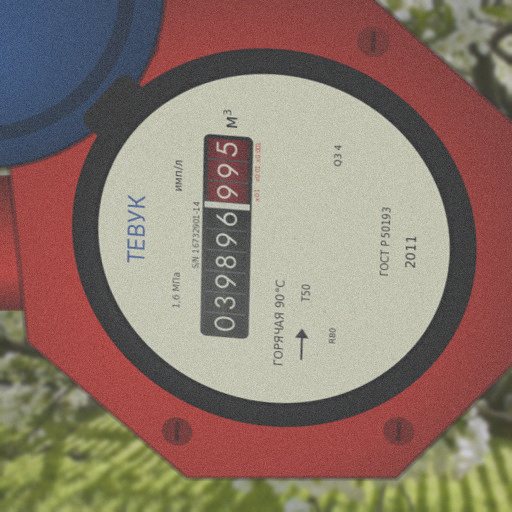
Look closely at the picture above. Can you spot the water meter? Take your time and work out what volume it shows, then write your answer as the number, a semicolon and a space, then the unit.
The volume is 39896.995; m³
